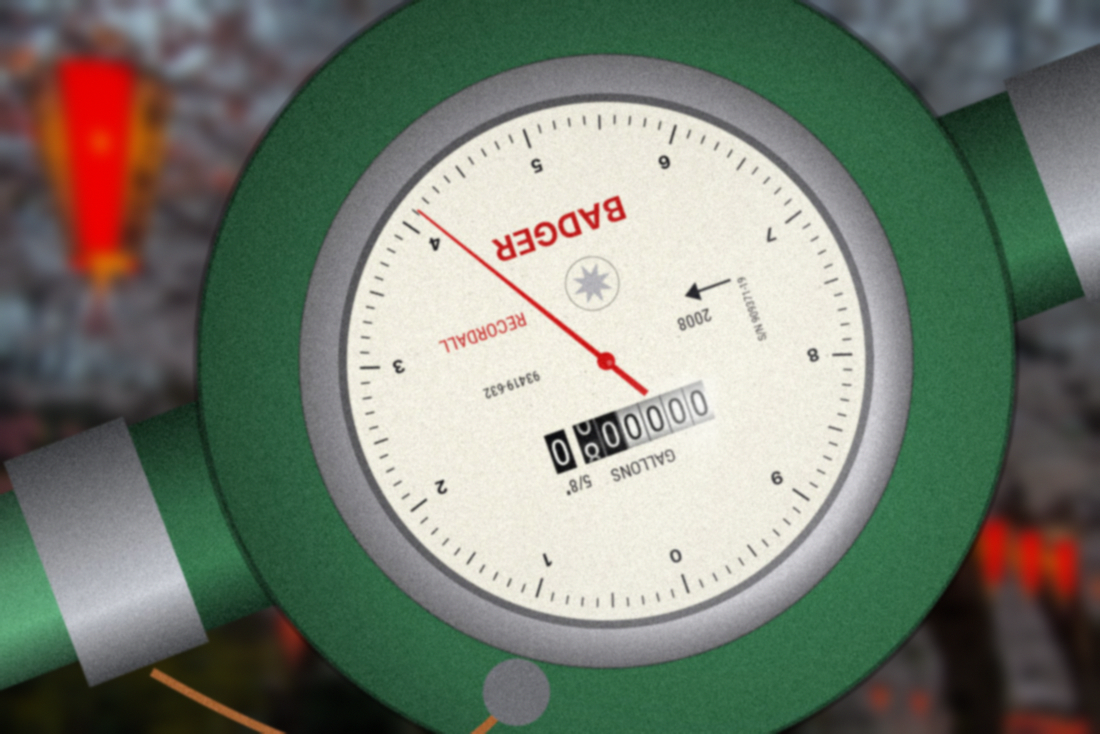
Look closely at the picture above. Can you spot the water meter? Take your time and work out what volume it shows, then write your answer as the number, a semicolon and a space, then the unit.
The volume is 84.1; gal
